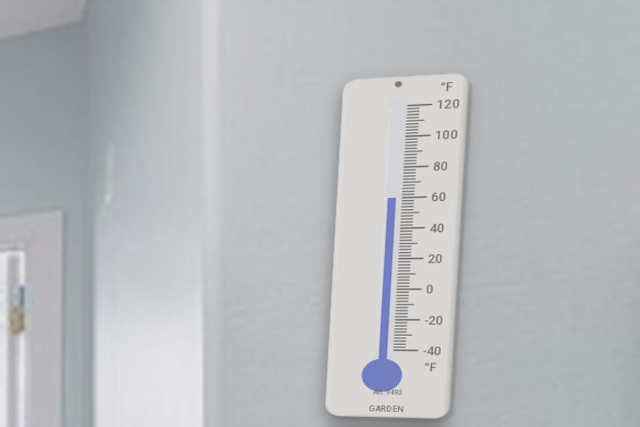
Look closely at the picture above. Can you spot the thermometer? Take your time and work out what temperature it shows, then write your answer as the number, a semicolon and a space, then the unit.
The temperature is 60; °F
